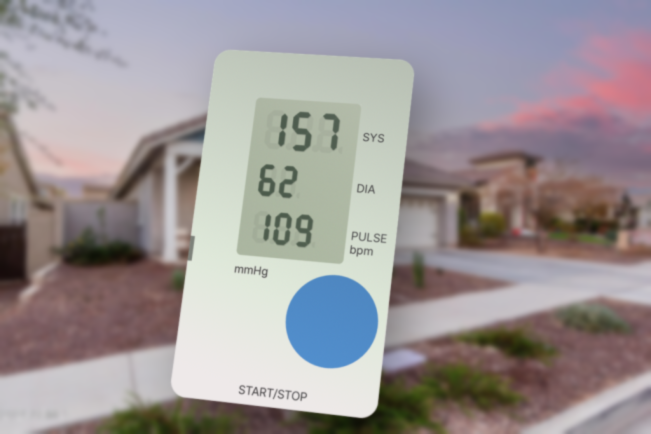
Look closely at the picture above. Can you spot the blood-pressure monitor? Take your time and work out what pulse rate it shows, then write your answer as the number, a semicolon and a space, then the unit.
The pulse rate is 109; bpm
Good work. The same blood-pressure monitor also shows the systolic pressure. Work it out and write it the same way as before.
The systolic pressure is 157; mmHg
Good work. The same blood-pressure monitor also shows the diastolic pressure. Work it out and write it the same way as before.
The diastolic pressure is 62; mmHg
